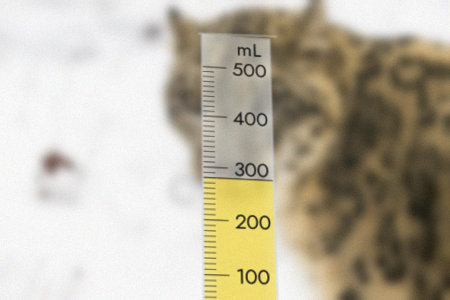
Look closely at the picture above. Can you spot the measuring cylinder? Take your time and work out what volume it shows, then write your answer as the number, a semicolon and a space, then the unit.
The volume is 280; mL
